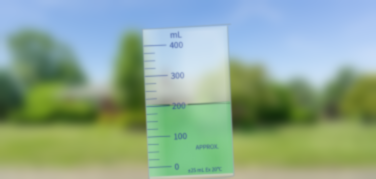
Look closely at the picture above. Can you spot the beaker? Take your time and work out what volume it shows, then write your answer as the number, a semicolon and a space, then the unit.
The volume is 200; mL
